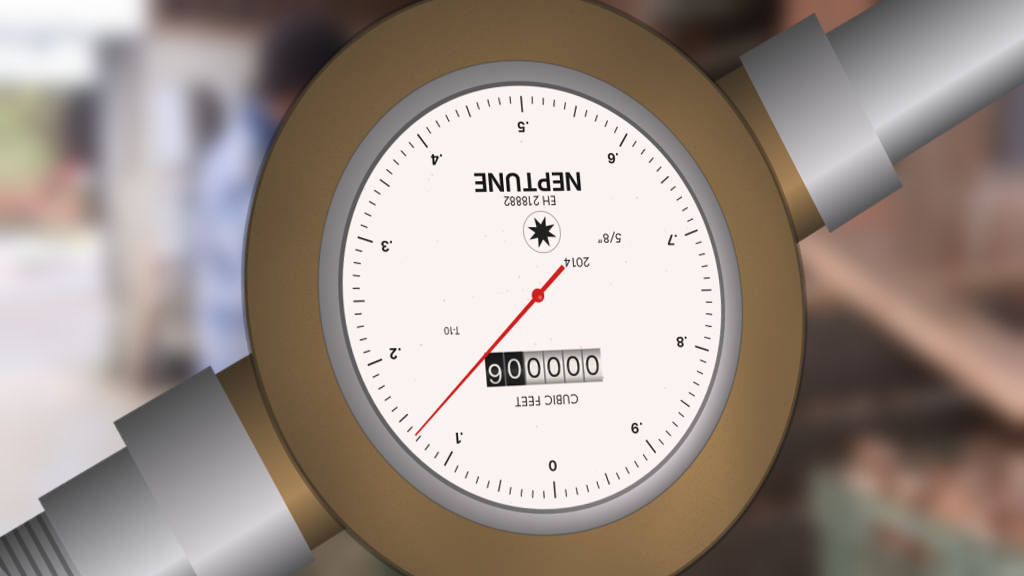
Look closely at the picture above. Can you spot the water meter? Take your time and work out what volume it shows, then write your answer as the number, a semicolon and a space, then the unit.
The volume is 6.13; ft³
